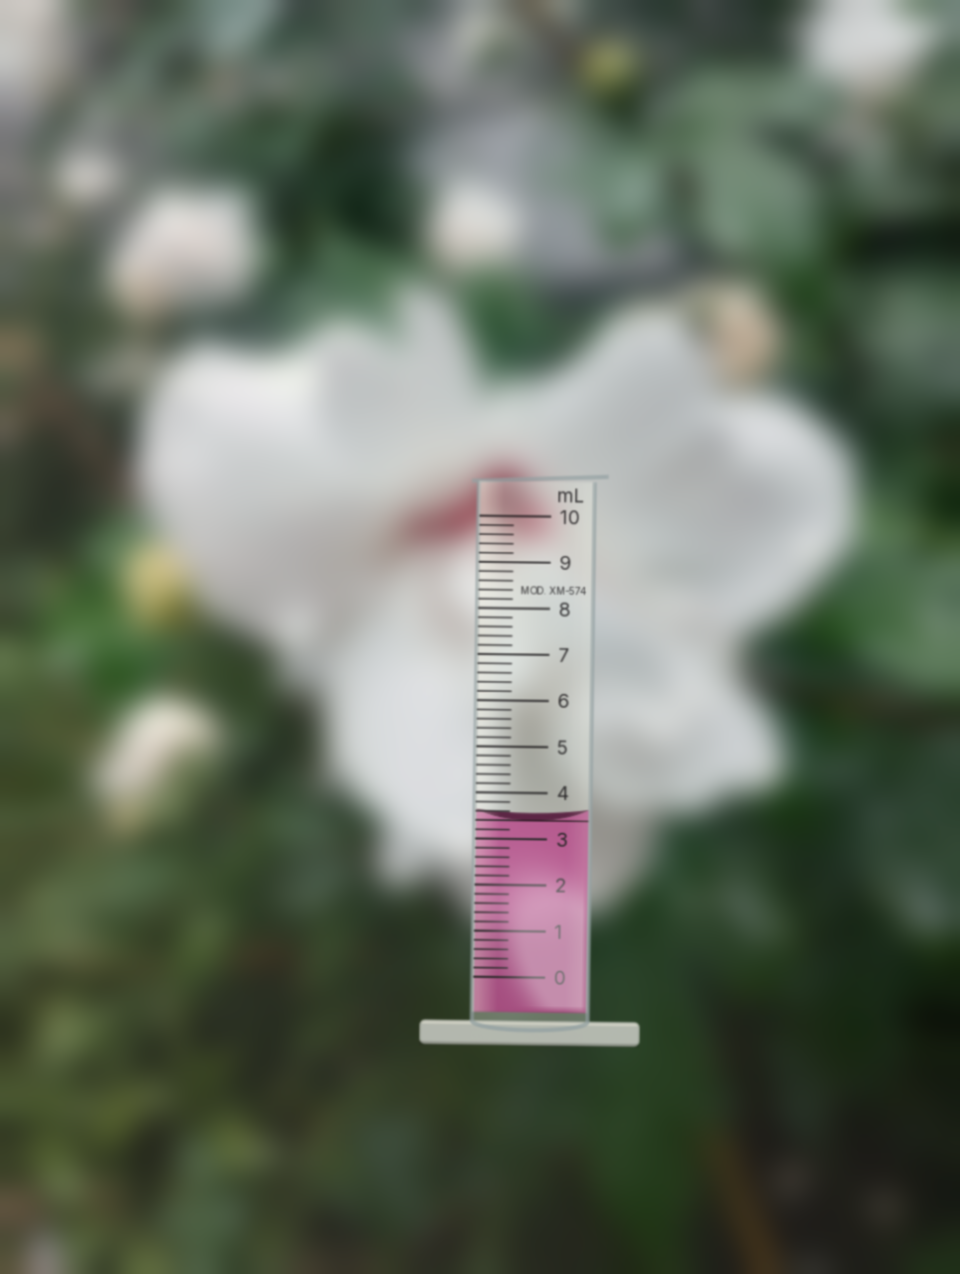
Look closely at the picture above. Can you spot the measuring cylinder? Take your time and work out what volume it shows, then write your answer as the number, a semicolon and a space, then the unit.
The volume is 3.4; mL
